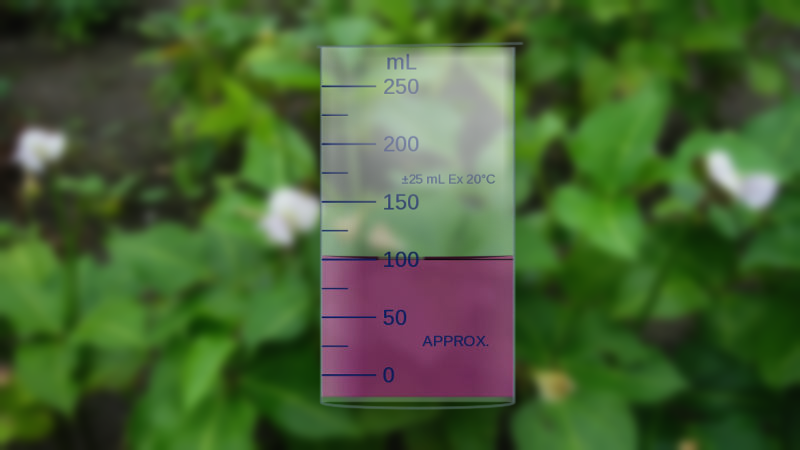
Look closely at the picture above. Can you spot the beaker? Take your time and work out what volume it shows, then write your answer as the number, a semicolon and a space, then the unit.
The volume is 100; mL
